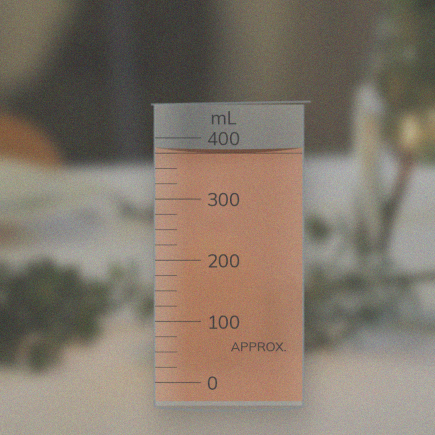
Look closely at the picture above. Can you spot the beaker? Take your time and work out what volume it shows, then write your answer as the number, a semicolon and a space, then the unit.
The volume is 375; mL
